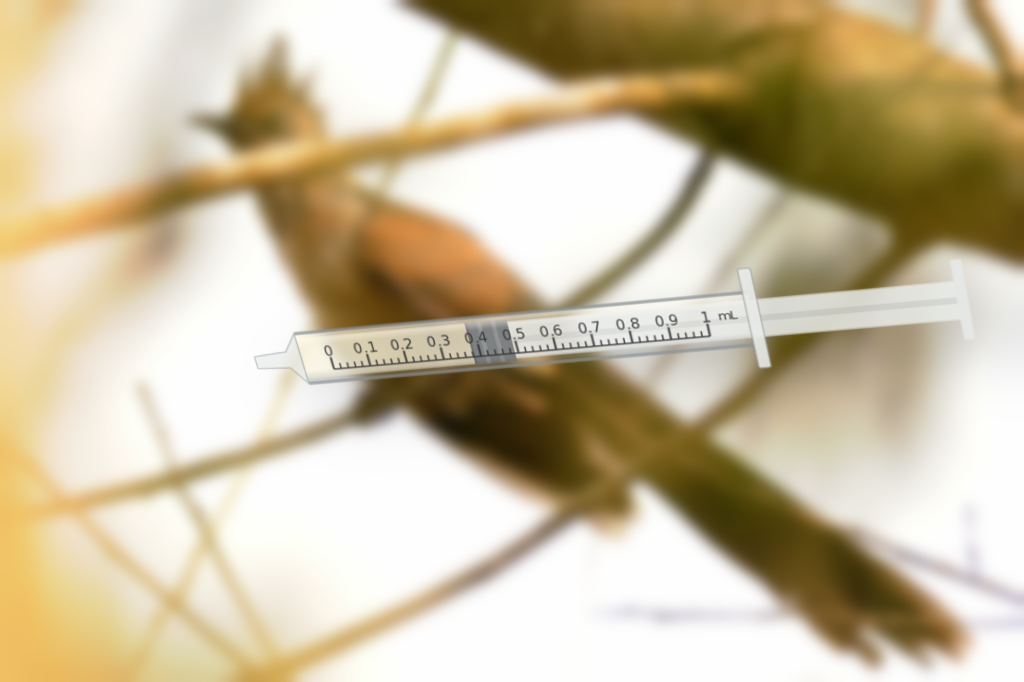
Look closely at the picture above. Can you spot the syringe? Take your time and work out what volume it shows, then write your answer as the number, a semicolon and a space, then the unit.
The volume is 0.38; mL
